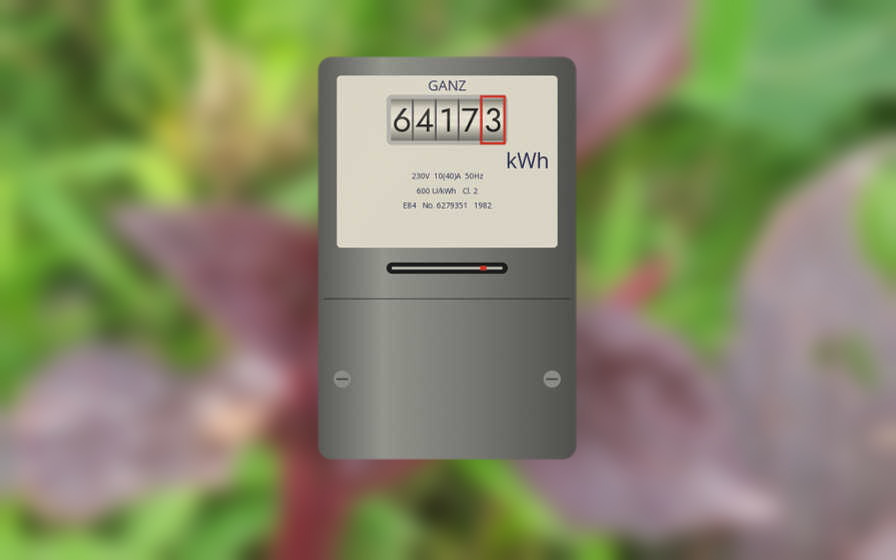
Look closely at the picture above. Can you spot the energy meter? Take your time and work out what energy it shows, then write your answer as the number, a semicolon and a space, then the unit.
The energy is 6417.3; kWh
